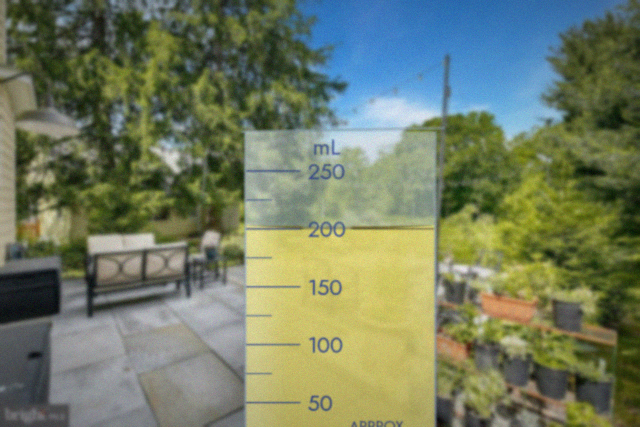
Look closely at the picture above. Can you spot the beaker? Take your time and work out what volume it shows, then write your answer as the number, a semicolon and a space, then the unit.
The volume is 200; mL
